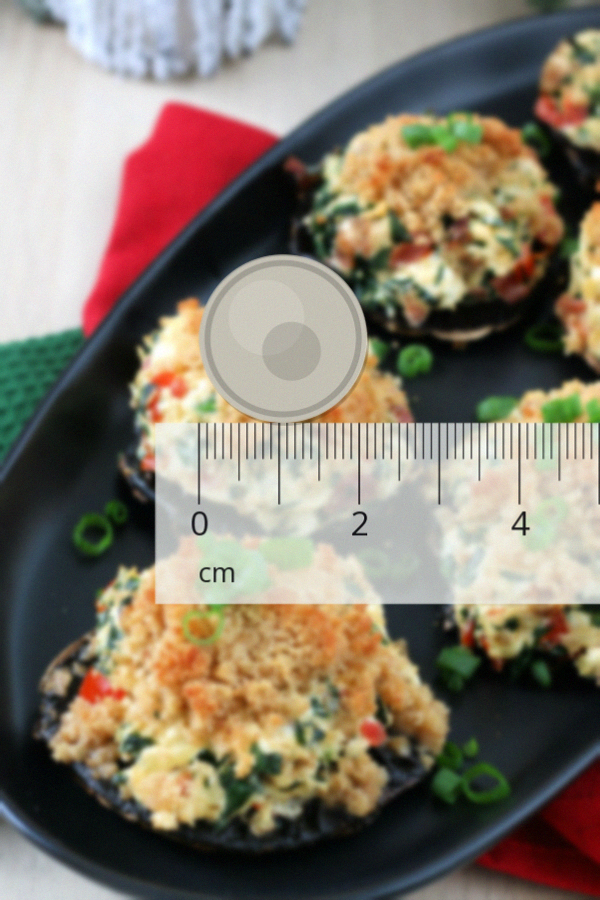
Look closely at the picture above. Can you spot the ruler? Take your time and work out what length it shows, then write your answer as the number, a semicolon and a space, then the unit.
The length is 2.1; cm
